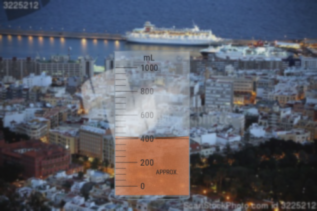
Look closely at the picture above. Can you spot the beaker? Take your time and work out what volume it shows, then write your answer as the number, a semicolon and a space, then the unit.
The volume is 400; mL
